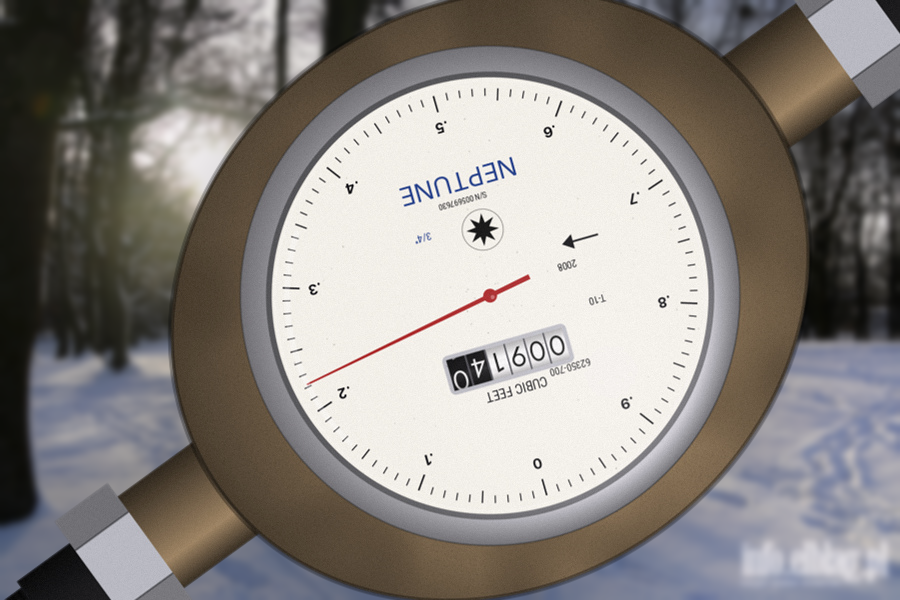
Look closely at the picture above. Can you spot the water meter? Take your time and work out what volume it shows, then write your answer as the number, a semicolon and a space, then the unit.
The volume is 9140.22; ft³
